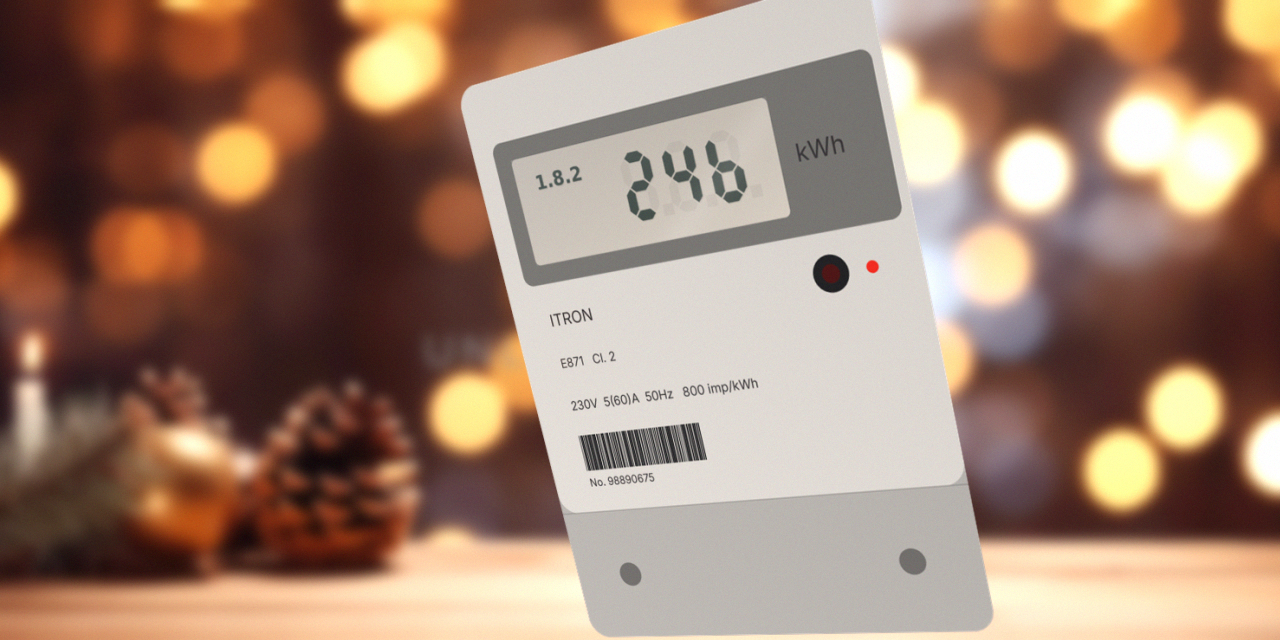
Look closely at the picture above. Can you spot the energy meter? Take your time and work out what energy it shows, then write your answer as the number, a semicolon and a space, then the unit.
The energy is 246; kWh
